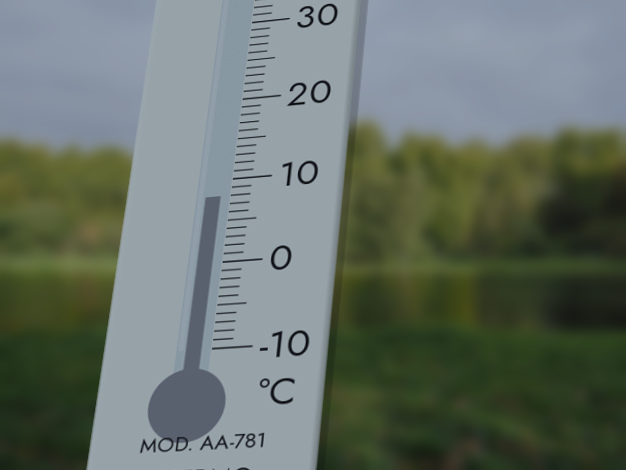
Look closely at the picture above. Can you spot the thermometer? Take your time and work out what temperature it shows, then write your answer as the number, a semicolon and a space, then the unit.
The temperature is 8; °C
